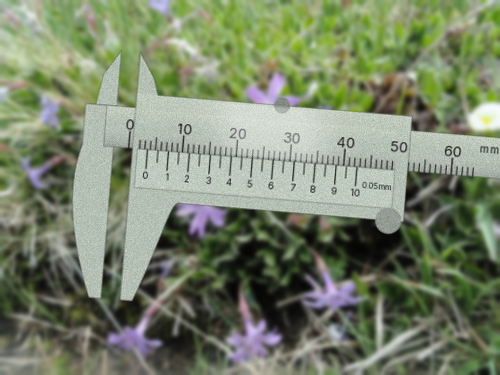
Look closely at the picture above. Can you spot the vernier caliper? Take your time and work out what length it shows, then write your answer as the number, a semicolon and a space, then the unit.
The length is 3.5; mm
